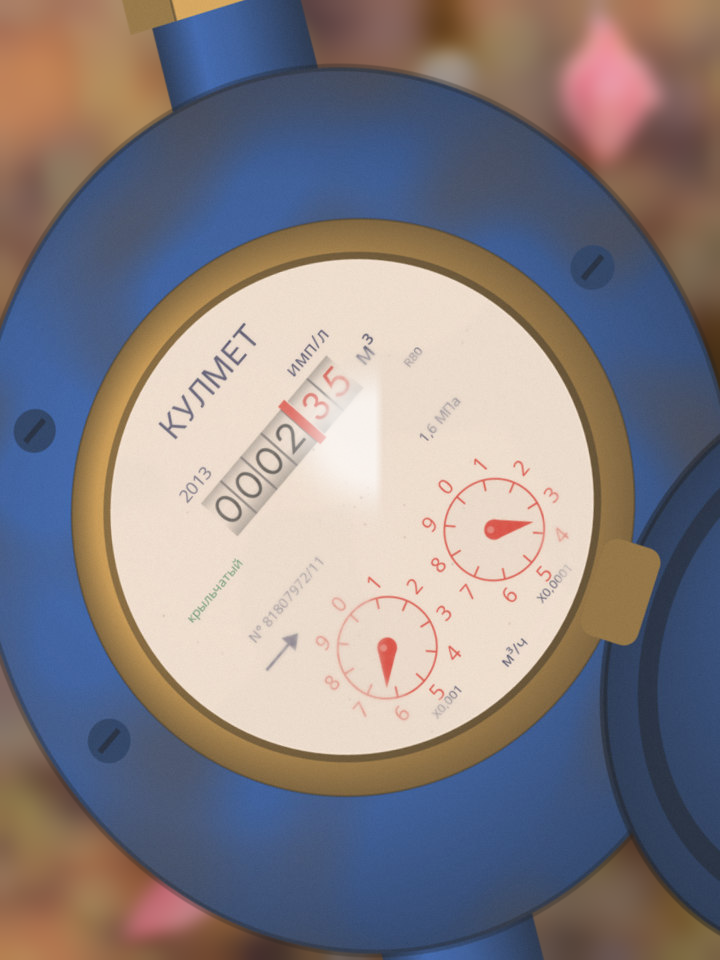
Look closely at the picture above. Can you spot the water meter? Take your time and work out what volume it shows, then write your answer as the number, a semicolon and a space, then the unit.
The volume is 2.3563; m³
